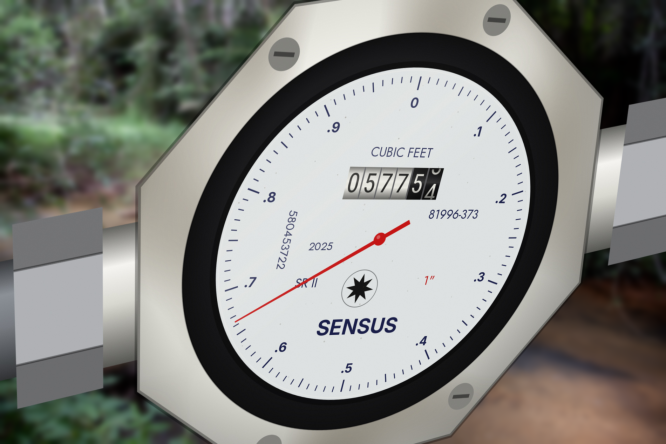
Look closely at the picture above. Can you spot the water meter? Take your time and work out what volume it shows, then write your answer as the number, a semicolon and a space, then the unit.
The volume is 57753.66; ft³
